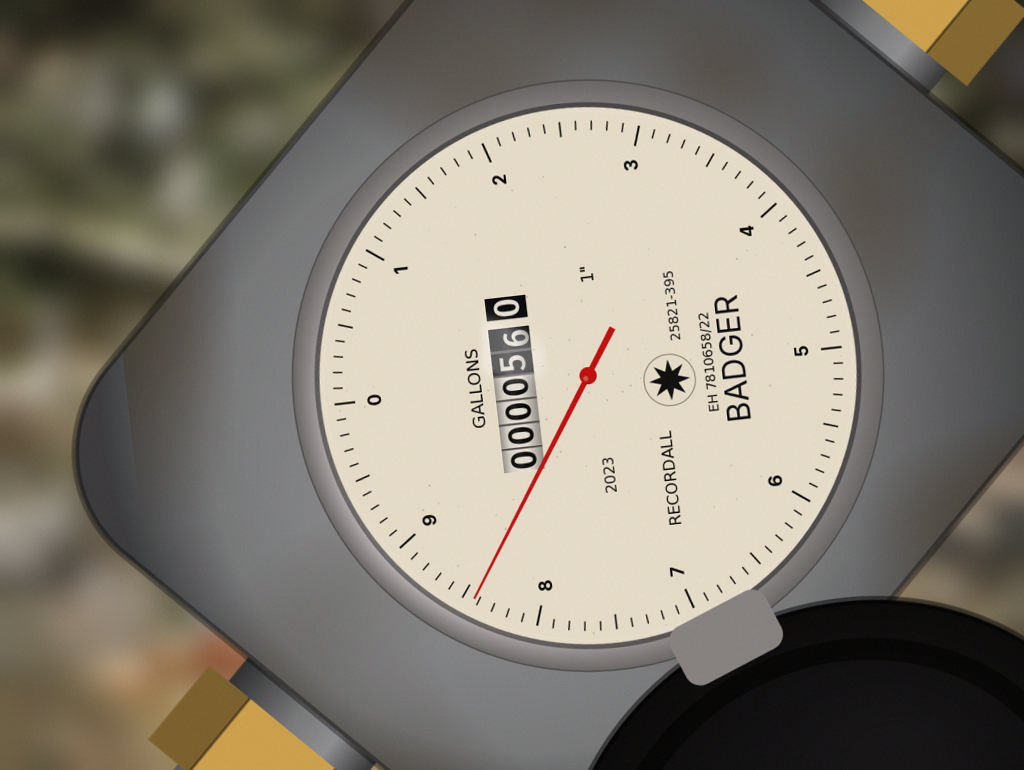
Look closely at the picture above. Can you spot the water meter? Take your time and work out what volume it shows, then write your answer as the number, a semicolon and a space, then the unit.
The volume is 558.4; gal
